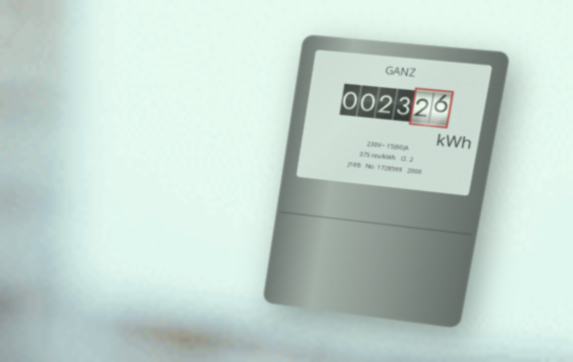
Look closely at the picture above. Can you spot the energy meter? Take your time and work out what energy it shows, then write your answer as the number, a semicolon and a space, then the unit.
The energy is 23.26; kWh
